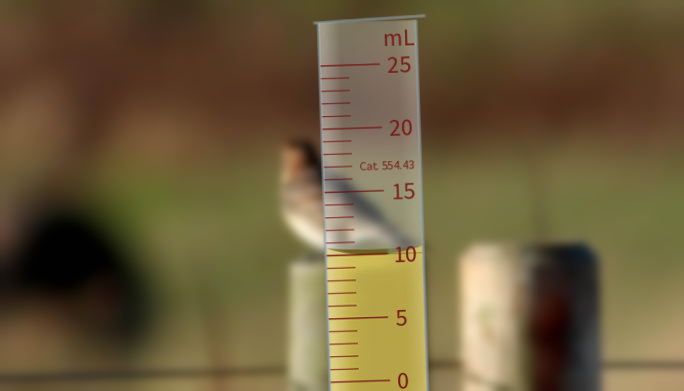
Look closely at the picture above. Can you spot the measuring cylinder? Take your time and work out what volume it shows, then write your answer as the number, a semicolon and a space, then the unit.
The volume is 10; mL
